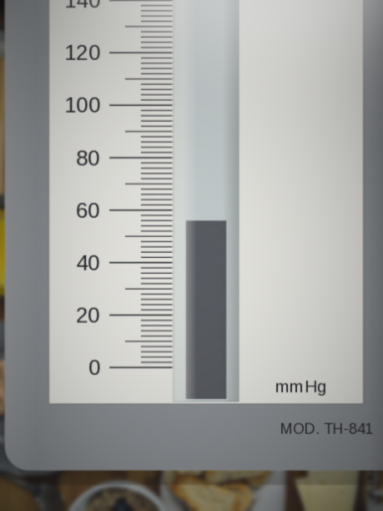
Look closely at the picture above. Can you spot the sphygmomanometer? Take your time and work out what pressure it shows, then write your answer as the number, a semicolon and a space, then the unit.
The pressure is 56; mmHg
